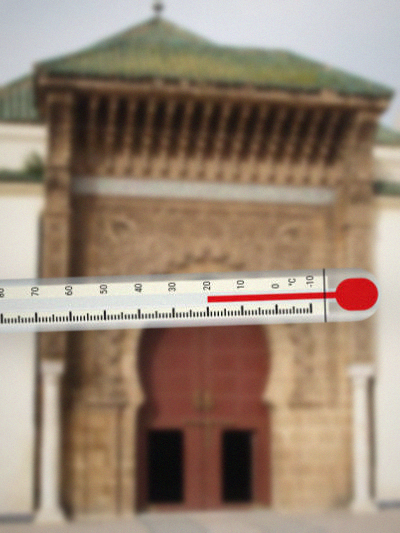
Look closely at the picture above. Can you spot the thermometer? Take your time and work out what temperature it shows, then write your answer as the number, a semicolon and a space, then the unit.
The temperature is 20; °C
